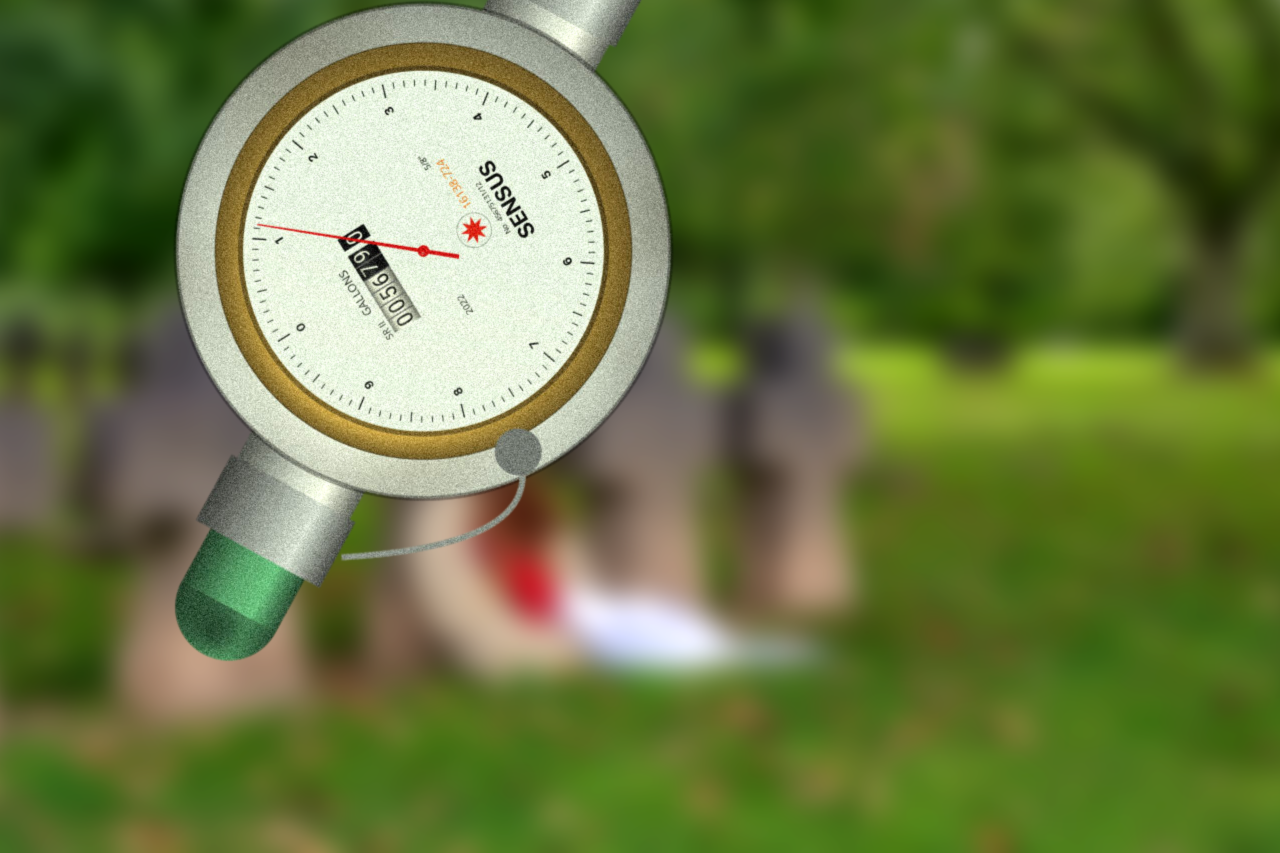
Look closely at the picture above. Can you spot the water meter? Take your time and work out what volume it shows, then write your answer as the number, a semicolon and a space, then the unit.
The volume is 56791.1; gal
